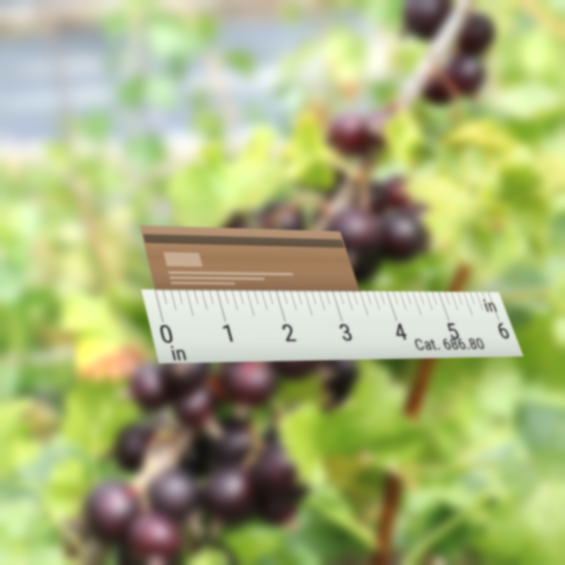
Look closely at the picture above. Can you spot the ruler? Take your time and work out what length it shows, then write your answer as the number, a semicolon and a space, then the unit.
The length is 3.5; in
